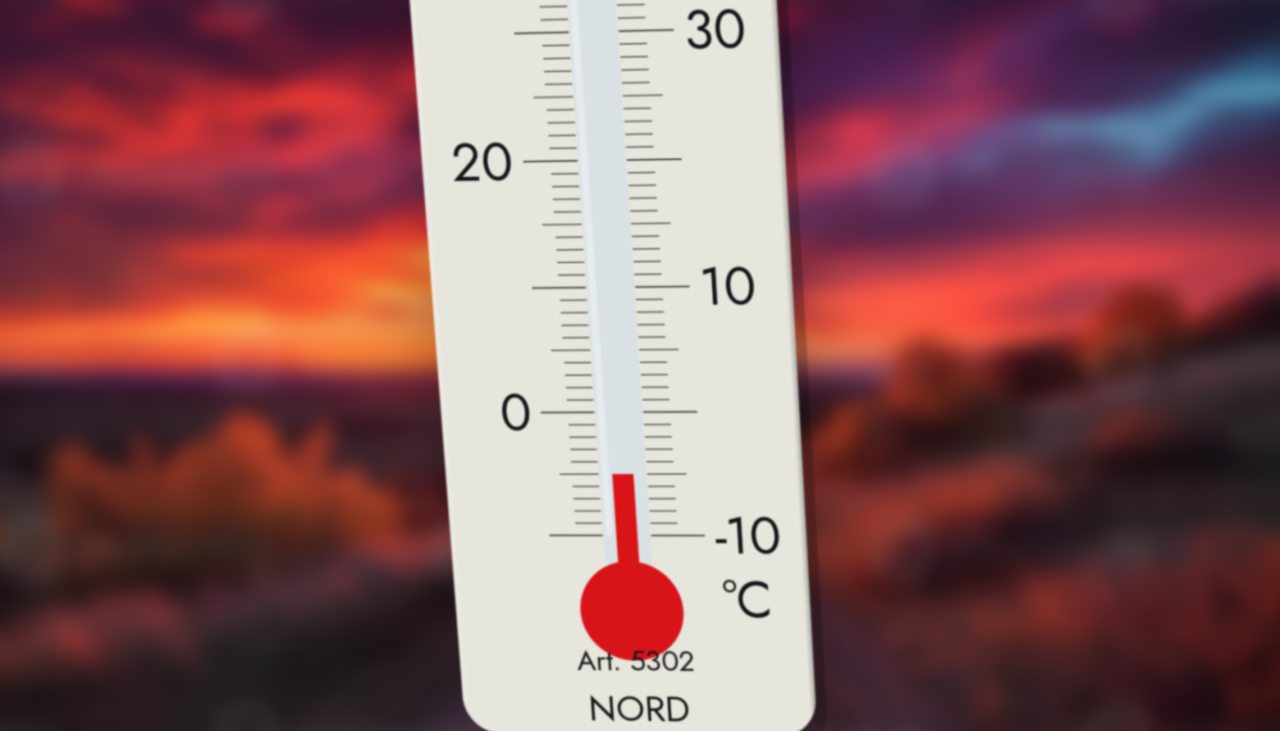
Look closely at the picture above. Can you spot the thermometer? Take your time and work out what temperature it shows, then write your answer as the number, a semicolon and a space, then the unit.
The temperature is -5; °C
